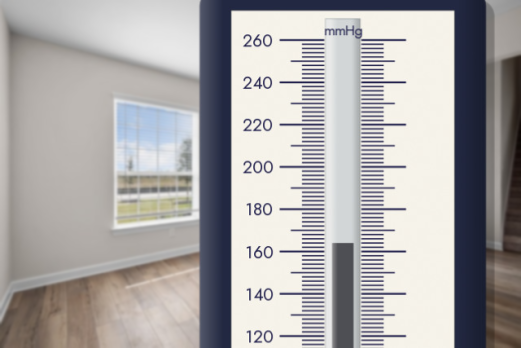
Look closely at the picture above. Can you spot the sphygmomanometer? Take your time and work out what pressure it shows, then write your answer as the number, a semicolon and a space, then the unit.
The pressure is 164; mmHg
